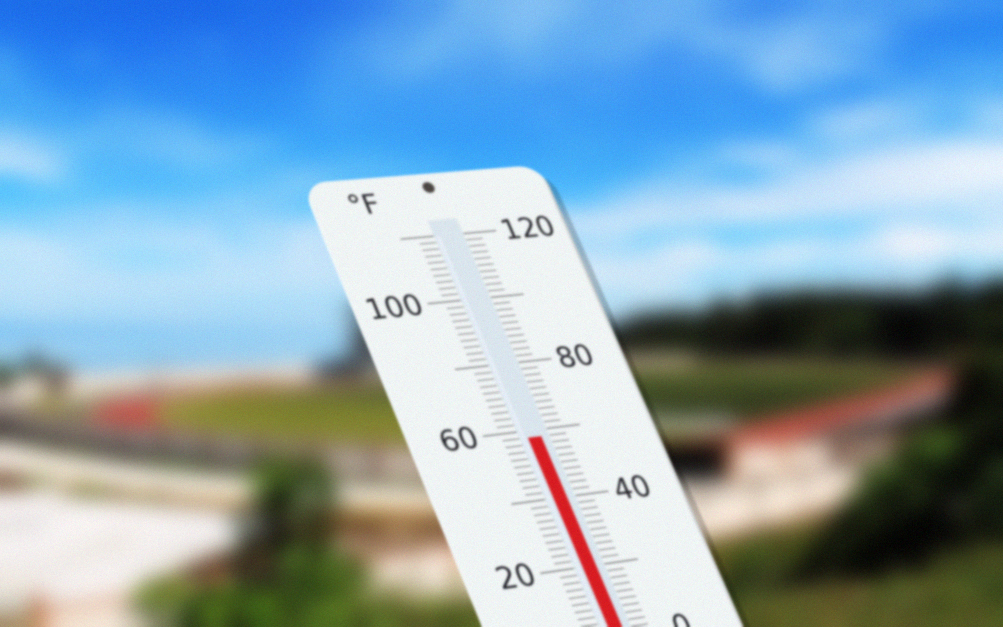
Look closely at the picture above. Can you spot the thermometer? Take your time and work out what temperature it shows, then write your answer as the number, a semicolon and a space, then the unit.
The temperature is 58; °F
